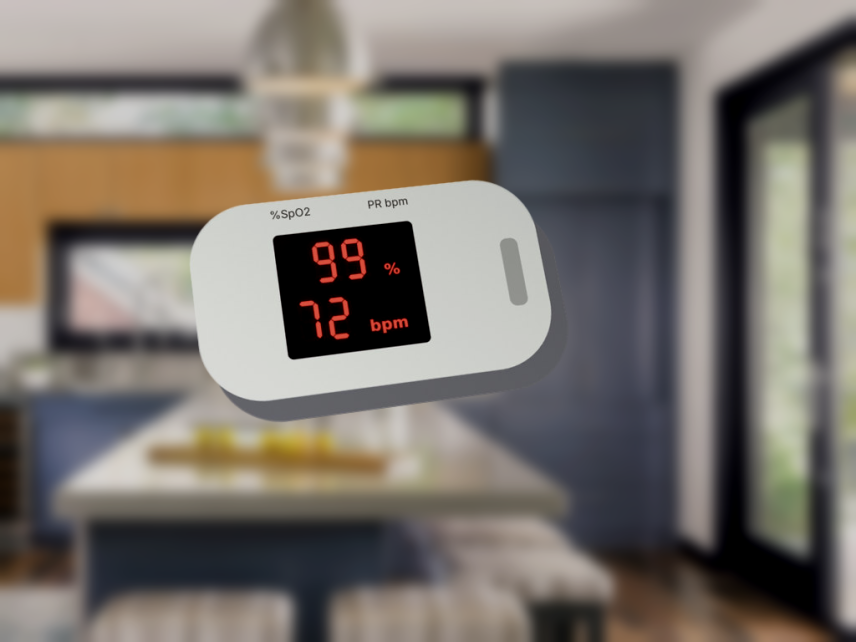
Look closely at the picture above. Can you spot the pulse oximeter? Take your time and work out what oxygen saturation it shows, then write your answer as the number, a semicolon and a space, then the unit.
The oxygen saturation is 99; %
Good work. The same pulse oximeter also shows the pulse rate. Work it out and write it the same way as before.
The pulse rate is 72; bpm
